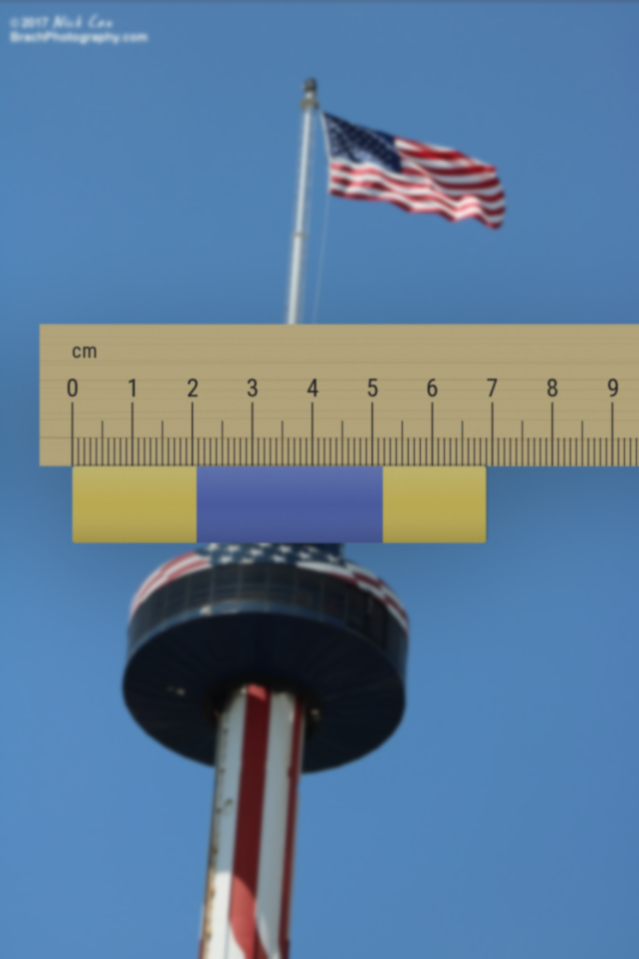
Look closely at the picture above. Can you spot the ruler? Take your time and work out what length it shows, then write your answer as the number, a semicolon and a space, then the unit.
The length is 6.9; cm
